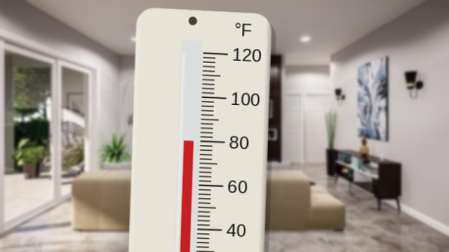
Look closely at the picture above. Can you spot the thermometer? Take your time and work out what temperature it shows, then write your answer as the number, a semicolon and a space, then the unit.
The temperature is 80; °F
